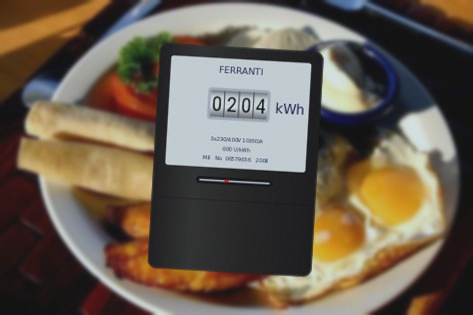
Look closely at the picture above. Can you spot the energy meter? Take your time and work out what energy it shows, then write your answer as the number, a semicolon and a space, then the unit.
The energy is 204; kWh
